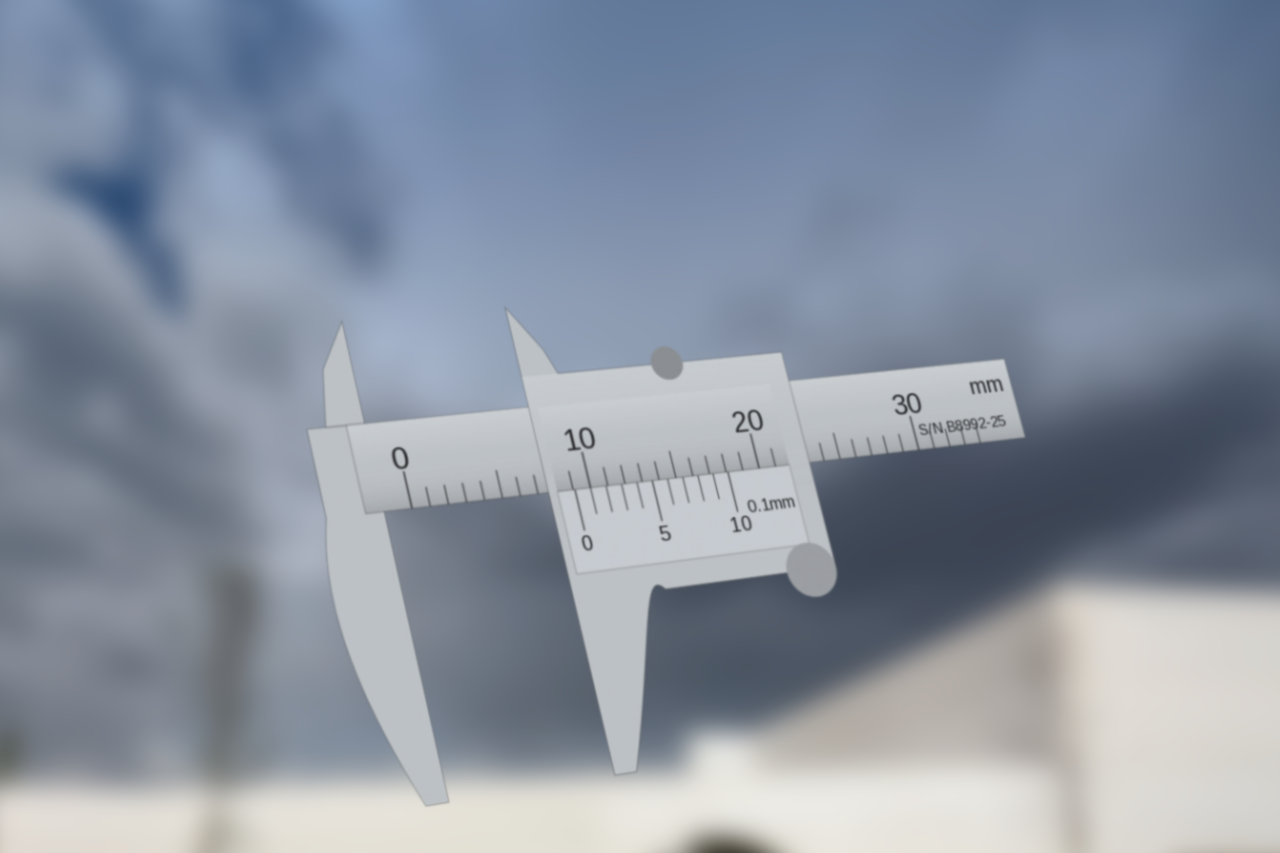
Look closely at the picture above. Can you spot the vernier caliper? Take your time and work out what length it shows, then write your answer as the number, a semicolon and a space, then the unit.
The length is 9.1; mm
